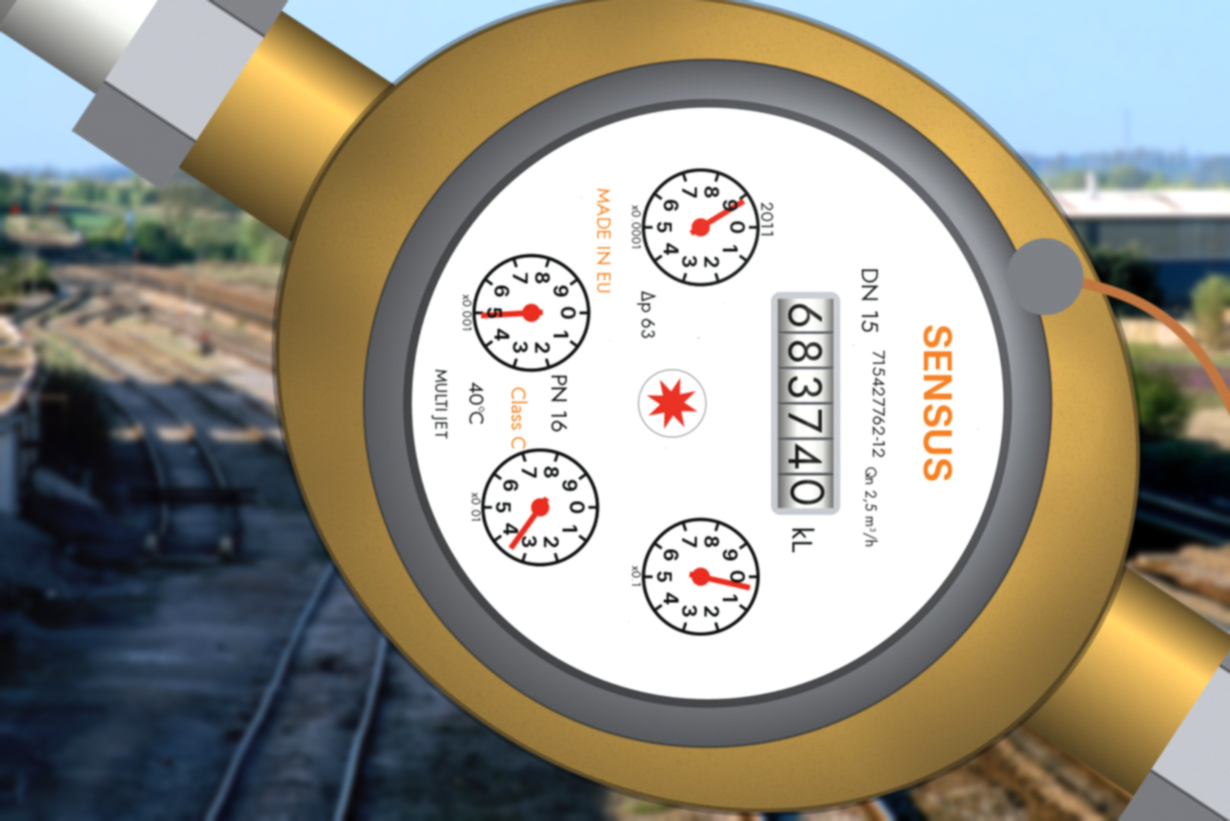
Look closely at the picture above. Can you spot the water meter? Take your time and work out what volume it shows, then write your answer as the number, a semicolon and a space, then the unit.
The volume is 683740.0349; kL
